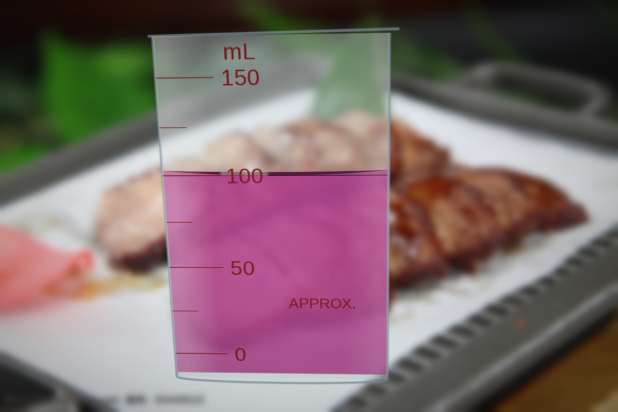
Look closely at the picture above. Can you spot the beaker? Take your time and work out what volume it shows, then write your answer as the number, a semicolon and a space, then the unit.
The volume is 100; mL
